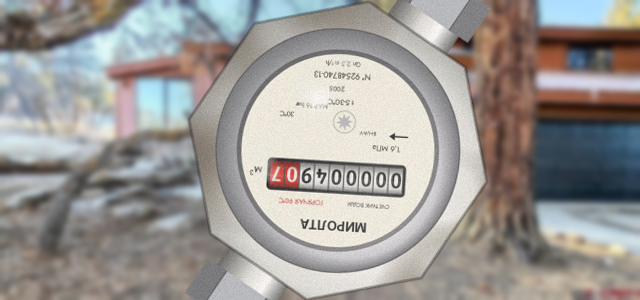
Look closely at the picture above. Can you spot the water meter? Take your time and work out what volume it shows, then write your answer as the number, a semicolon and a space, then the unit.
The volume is 49.07; m³
